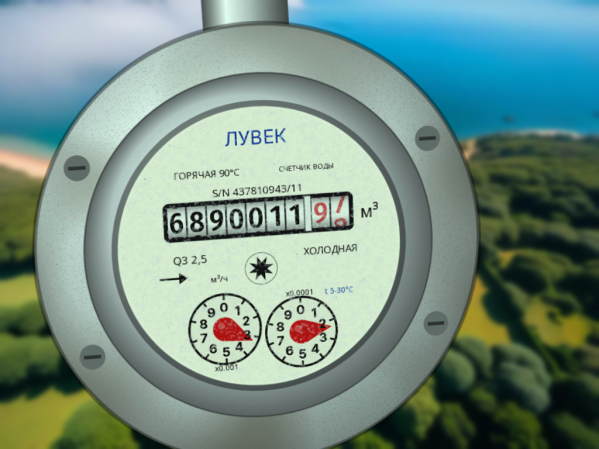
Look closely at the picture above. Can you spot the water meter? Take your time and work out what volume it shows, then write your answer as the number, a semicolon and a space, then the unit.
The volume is 6890011.9732; m³
